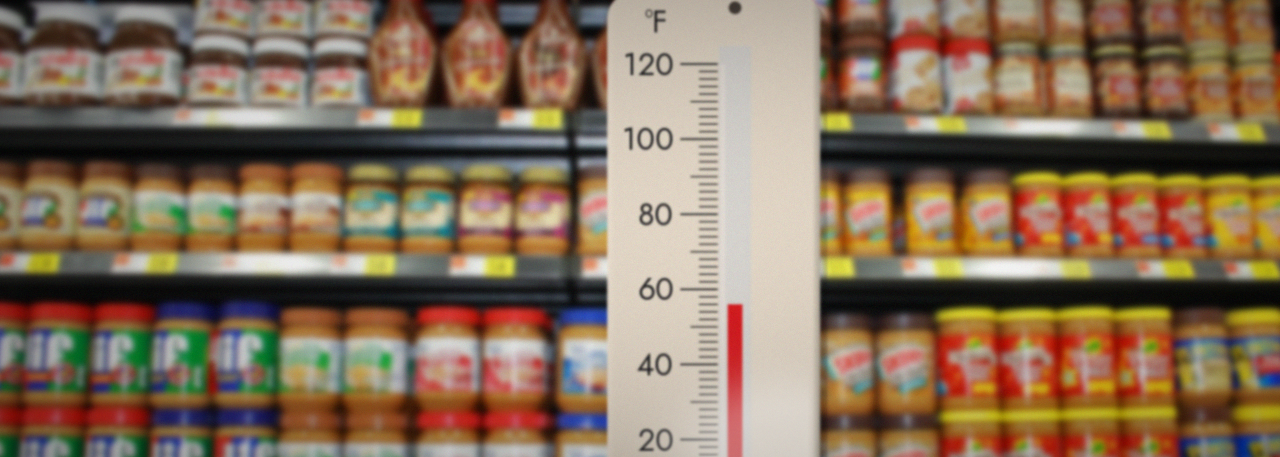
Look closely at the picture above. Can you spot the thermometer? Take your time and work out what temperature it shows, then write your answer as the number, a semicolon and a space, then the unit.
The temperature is 56; °F
